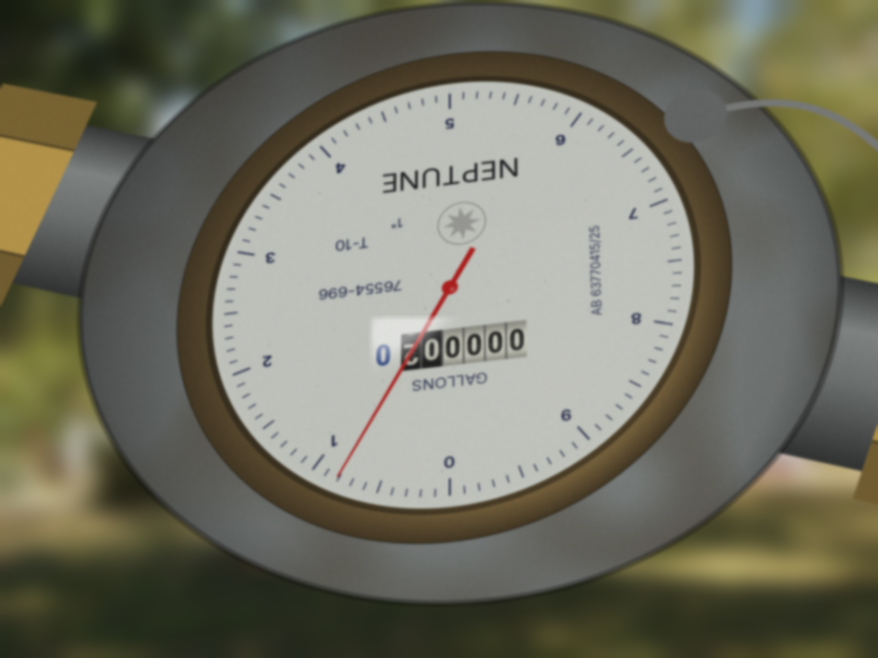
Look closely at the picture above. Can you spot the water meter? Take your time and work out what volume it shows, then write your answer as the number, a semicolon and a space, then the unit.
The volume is 20.8; gal
